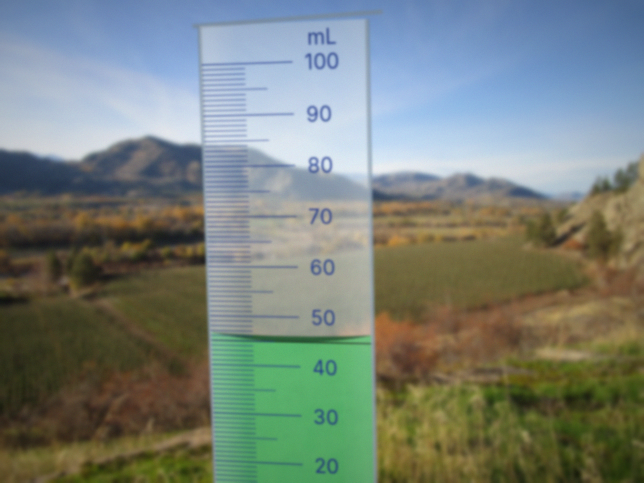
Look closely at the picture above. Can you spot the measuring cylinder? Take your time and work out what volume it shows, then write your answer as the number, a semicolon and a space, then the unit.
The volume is 45; mL
